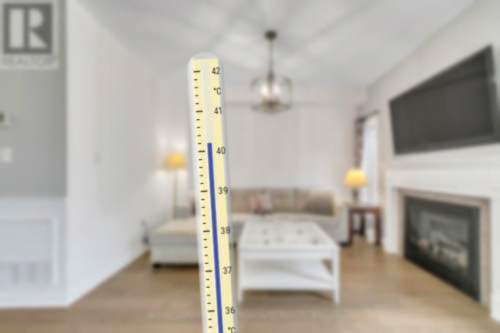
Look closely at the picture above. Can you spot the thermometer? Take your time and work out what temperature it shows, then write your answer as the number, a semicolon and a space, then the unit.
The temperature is 40.2; °C
